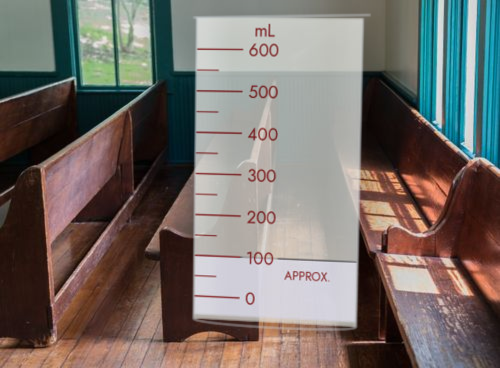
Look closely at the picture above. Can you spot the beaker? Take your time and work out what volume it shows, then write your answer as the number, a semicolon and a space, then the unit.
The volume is 100; mL
